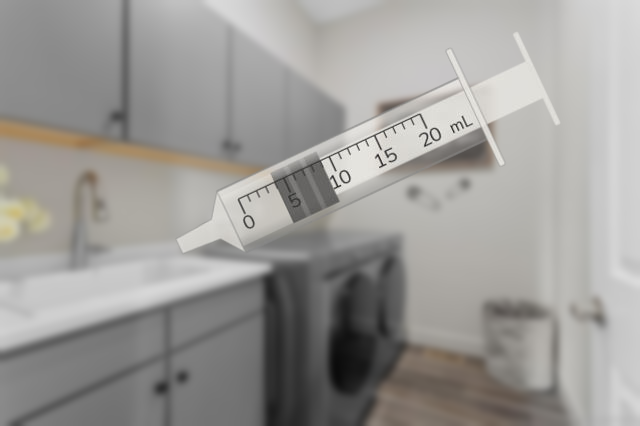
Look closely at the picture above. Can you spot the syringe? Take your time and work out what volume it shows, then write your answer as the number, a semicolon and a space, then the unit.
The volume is 4; mL
